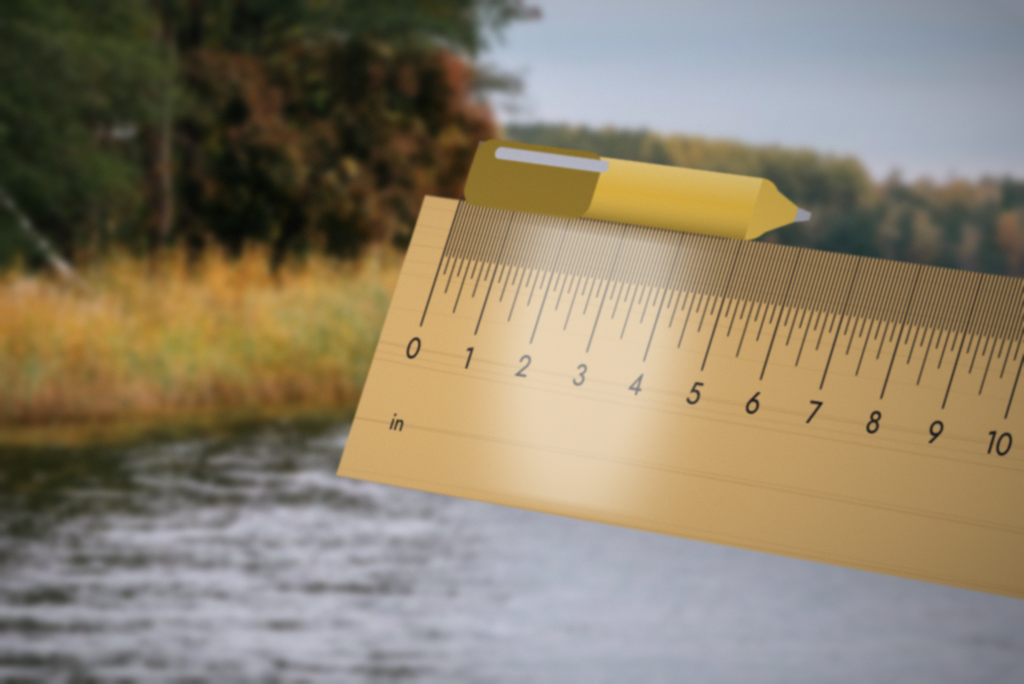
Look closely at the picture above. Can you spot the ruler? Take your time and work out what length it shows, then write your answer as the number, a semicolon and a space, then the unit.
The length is 6; in
